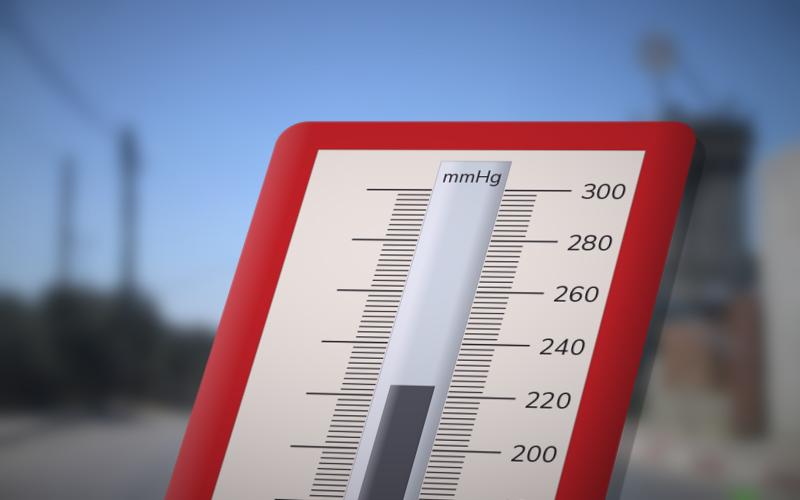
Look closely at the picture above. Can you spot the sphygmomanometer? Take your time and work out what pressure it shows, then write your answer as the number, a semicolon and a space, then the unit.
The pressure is 224; mmHg
